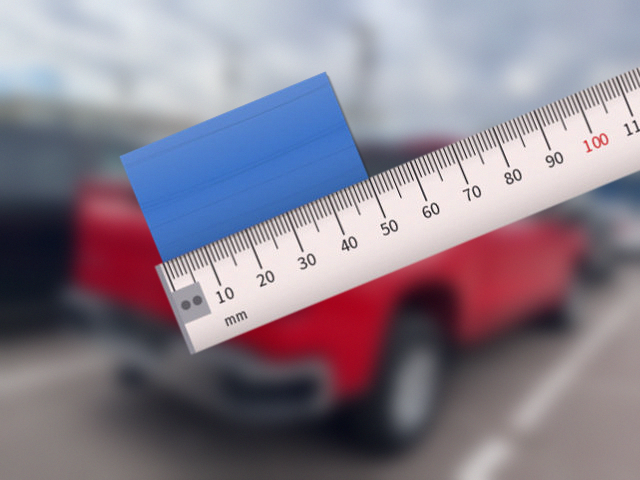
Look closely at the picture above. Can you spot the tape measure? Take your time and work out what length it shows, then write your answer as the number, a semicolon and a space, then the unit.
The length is 50; mm
